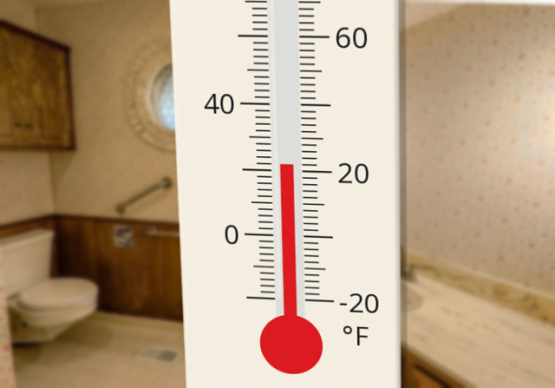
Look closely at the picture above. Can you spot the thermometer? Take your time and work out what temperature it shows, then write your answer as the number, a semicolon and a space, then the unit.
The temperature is 22; °F
